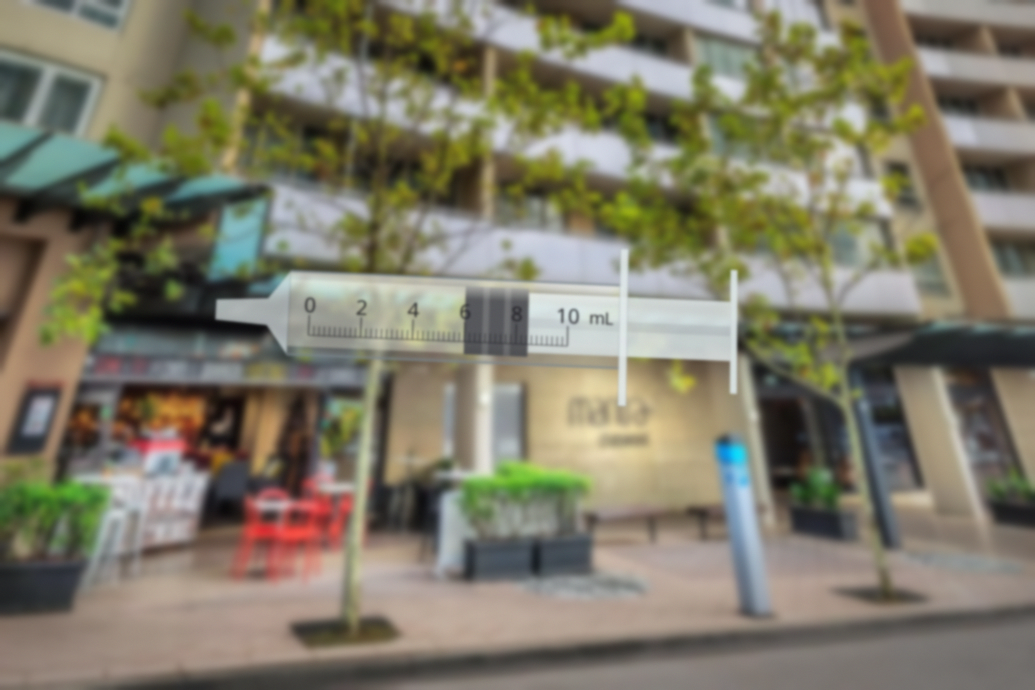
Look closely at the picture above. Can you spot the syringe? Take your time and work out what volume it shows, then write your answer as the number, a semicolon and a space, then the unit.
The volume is 6; mL
